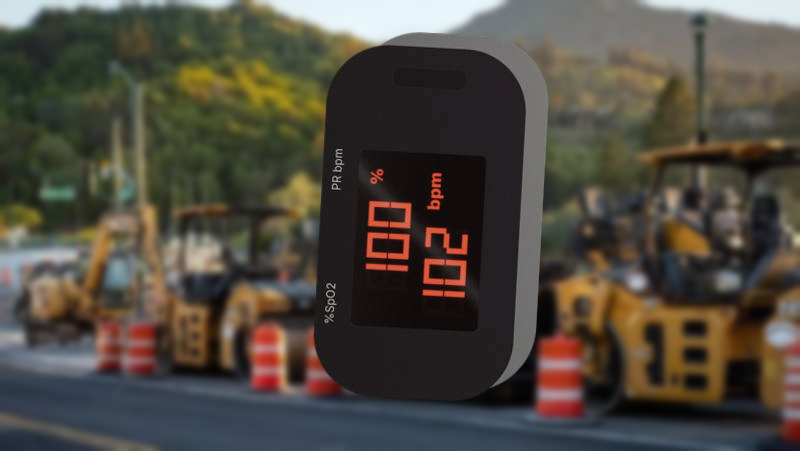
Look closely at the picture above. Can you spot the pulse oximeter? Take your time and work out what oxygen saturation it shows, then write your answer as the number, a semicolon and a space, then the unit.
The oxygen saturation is 100; %
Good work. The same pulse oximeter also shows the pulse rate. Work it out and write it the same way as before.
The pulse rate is 102; bpm
